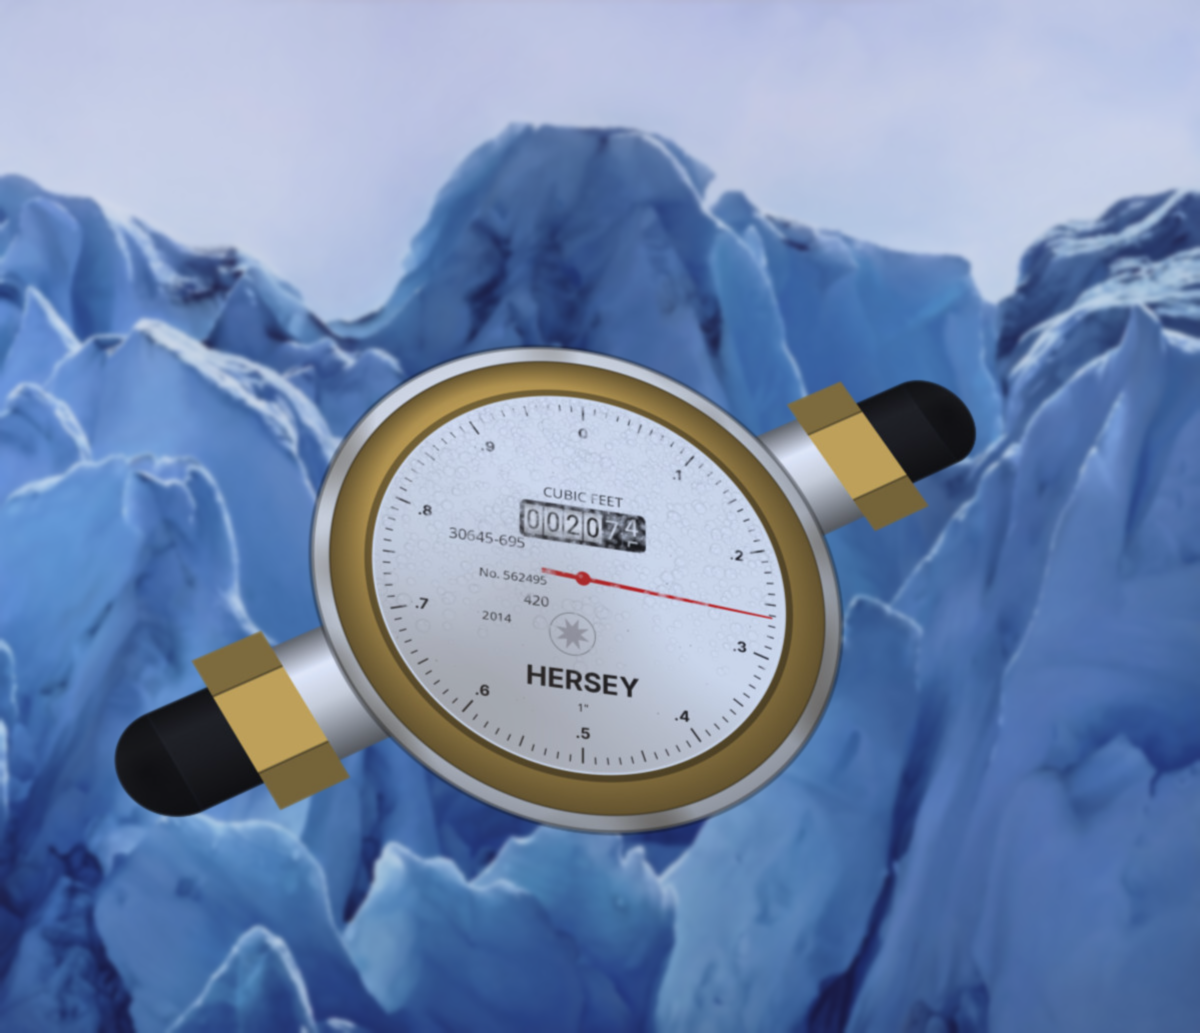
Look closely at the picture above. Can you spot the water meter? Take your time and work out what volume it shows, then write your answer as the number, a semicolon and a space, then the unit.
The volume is 2074.26; ft³
